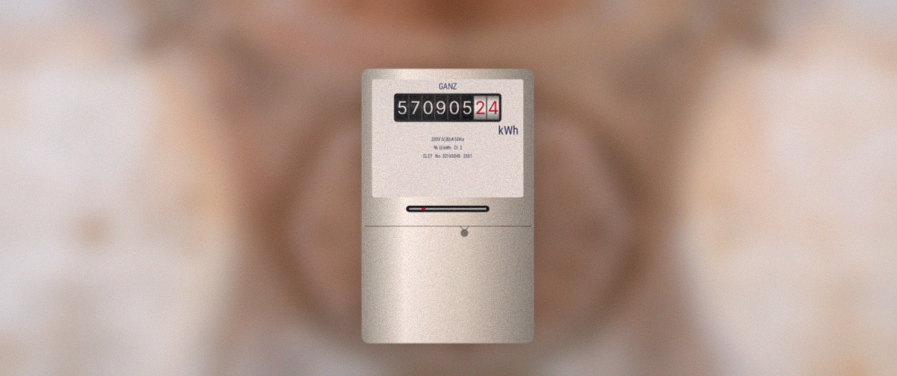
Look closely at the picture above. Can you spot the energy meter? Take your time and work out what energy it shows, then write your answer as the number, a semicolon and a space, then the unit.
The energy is 570905.24; kWh
